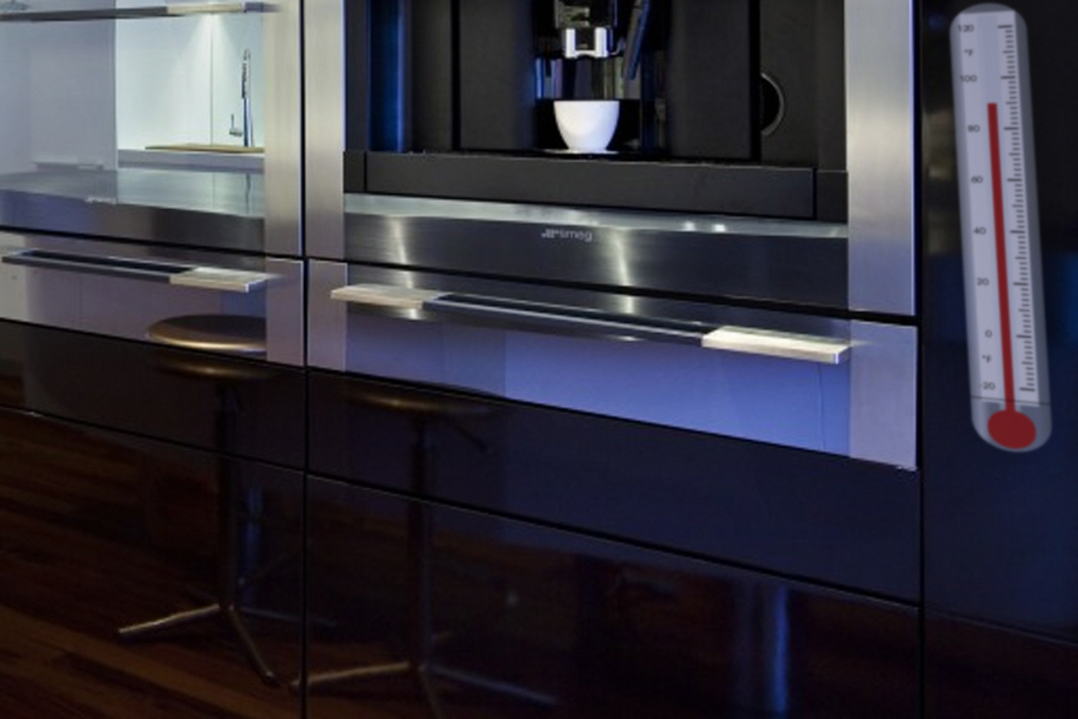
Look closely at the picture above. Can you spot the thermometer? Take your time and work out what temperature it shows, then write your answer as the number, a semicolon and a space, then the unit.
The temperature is 90; °F
